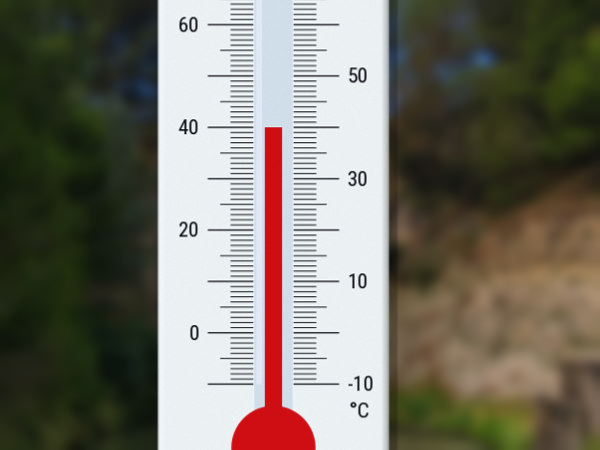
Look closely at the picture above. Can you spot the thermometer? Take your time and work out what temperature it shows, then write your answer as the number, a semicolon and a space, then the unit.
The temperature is 40; °C
